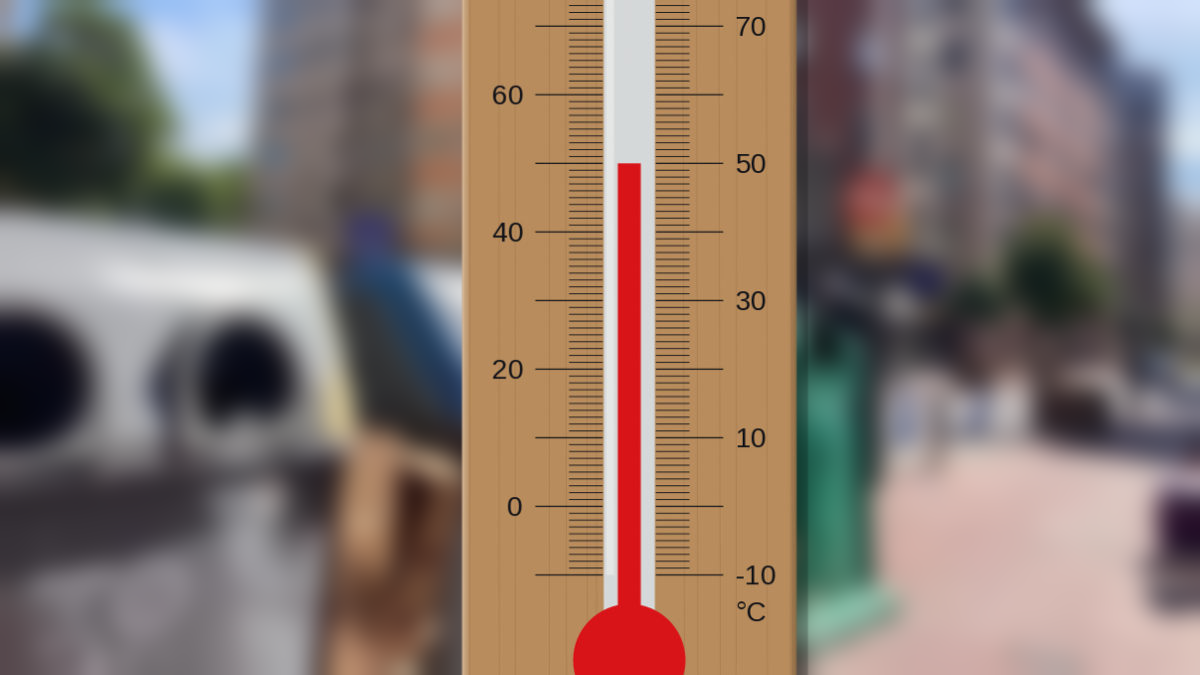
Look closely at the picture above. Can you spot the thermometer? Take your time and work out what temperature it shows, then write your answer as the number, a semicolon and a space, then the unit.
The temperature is 50; °C
